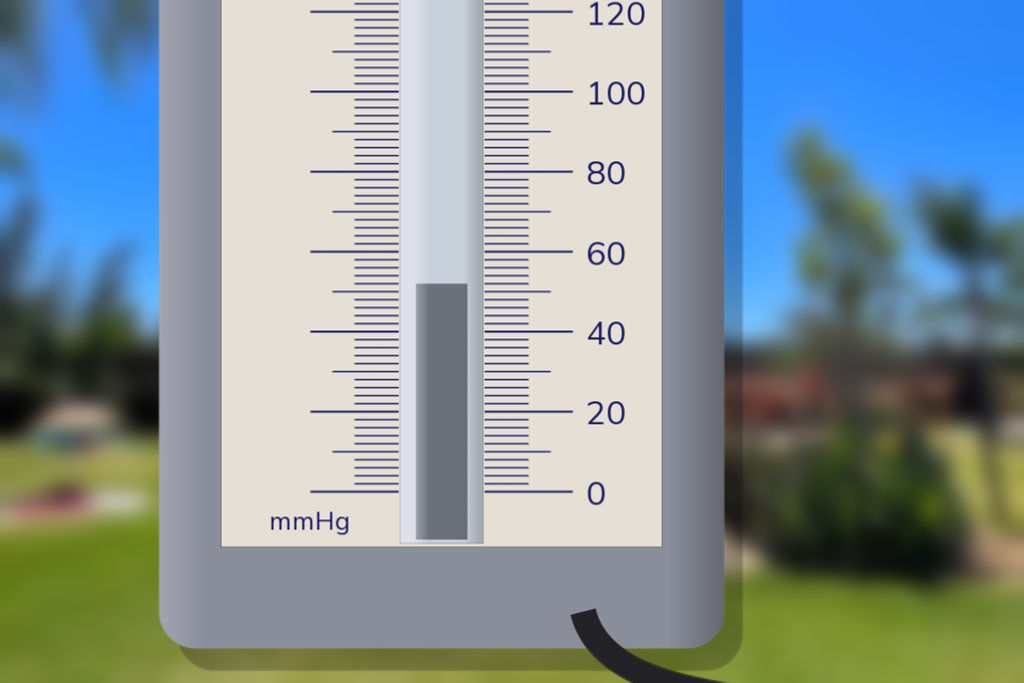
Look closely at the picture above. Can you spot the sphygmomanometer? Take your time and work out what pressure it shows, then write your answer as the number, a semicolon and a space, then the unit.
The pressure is 52; mmHg
